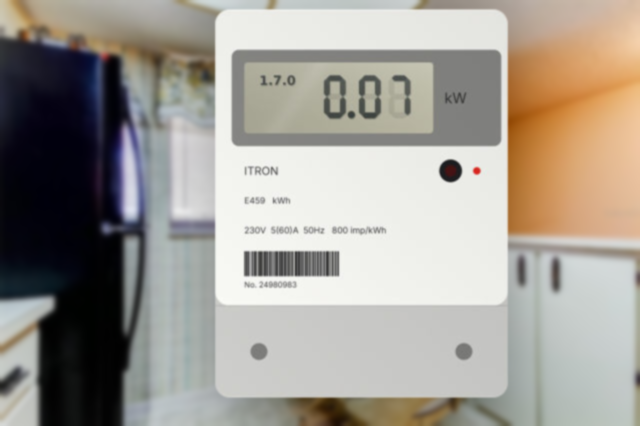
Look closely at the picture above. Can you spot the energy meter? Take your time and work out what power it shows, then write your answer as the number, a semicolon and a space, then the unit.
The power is 0.07; kW
